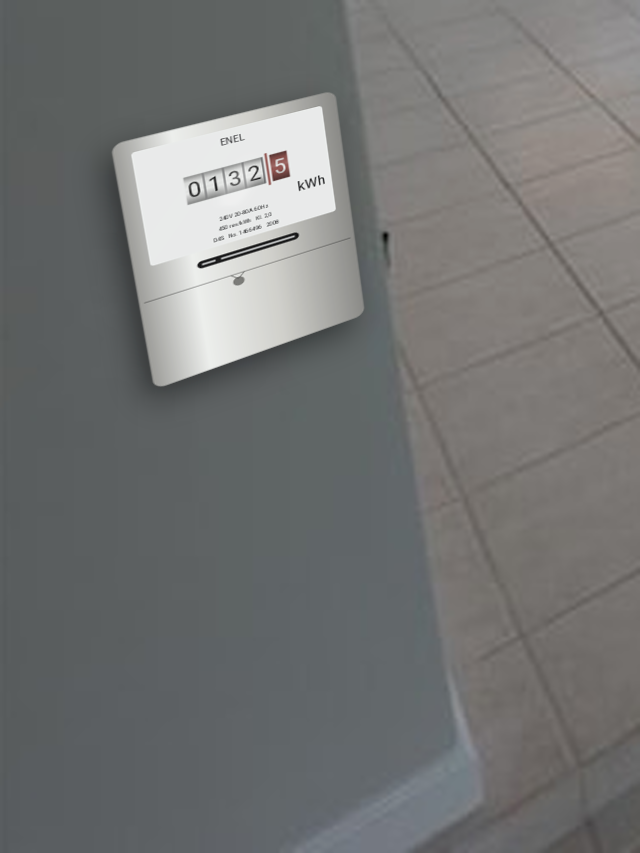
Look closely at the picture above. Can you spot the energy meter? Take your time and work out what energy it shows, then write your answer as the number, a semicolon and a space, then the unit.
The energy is 132.5; kWh
